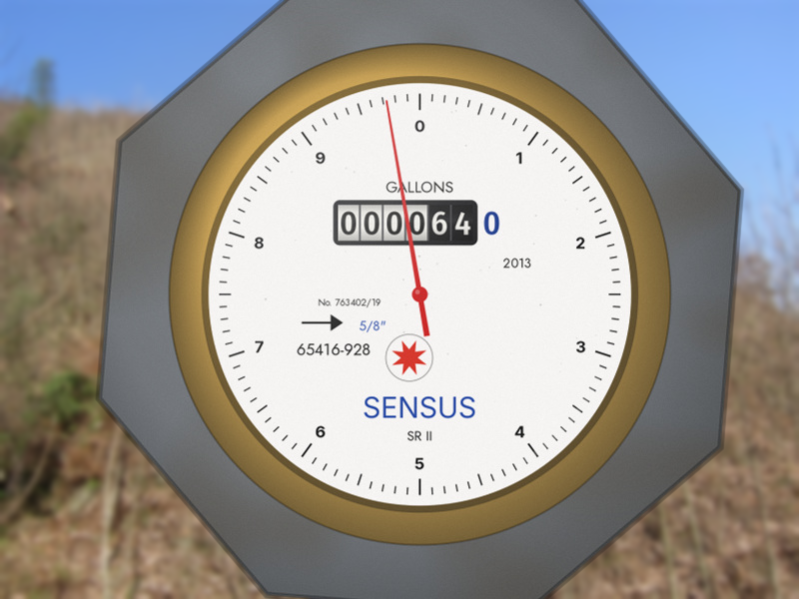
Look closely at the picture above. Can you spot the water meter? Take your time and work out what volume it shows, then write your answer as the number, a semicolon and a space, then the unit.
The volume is 639.7; gal
